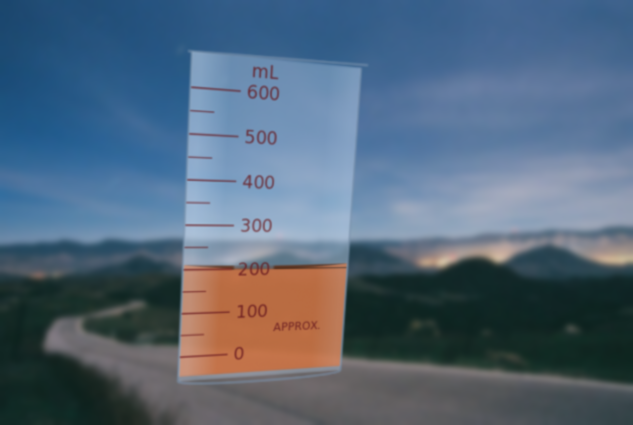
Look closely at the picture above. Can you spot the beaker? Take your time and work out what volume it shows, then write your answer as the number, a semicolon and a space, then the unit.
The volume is 200; mL
